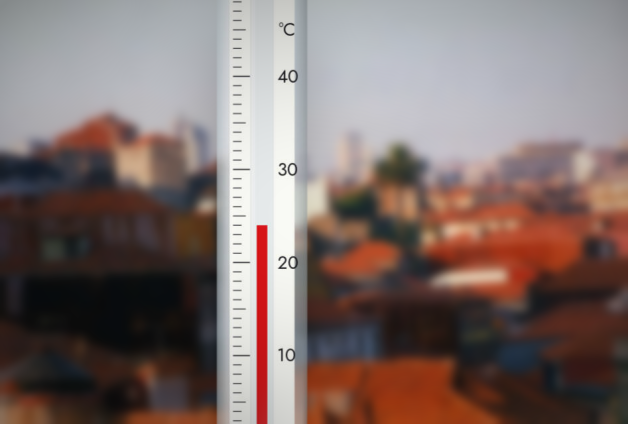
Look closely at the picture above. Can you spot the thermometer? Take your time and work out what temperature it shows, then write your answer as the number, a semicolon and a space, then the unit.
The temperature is 24; °C
